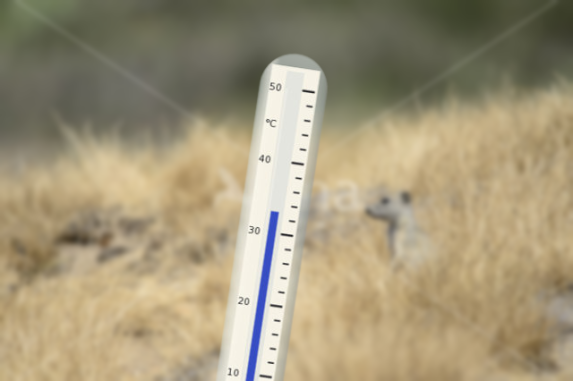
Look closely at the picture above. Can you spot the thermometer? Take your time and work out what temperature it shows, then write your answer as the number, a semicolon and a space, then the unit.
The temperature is 33; °C
